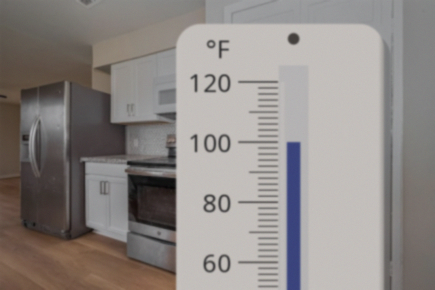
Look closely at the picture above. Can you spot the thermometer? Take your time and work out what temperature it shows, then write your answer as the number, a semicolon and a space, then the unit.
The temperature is 100; °F
